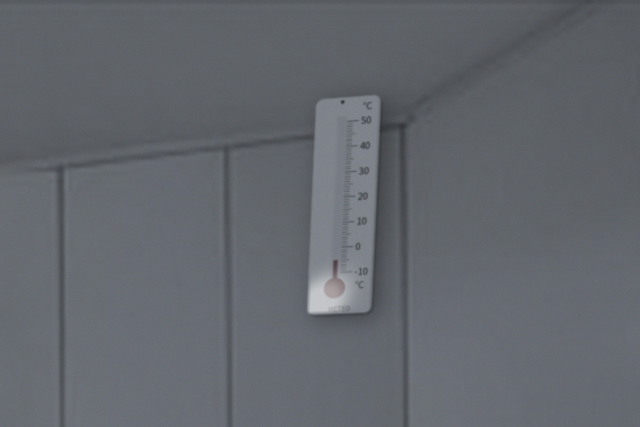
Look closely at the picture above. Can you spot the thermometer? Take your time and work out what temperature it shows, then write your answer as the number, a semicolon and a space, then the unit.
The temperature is -5; °C
